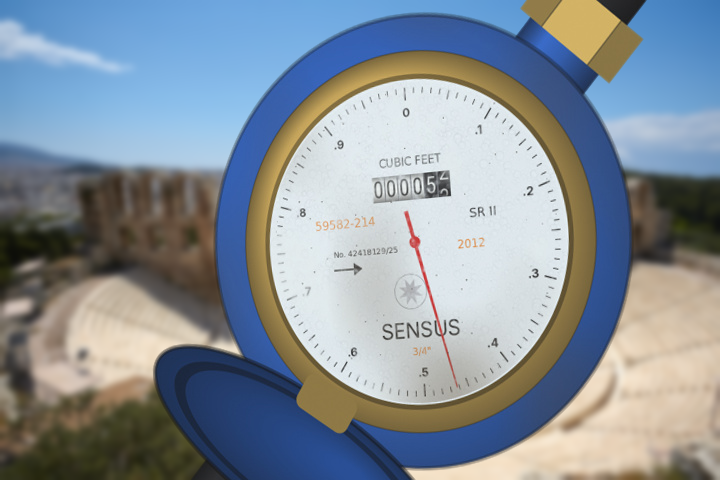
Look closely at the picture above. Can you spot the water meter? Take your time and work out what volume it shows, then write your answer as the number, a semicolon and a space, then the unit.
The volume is 52.46; ft³
